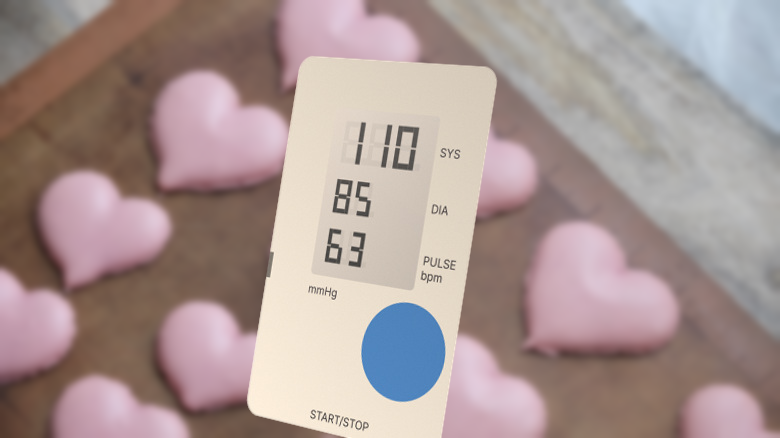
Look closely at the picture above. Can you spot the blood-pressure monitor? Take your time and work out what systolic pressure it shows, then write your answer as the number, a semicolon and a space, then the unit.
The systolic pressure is 110; mmHg
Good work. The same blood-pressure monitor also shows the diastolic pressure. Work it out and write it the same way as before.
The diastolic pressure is 85; mmHg
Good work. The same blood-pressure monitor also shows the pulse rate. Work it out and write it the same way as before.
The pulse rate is 63; bpm
